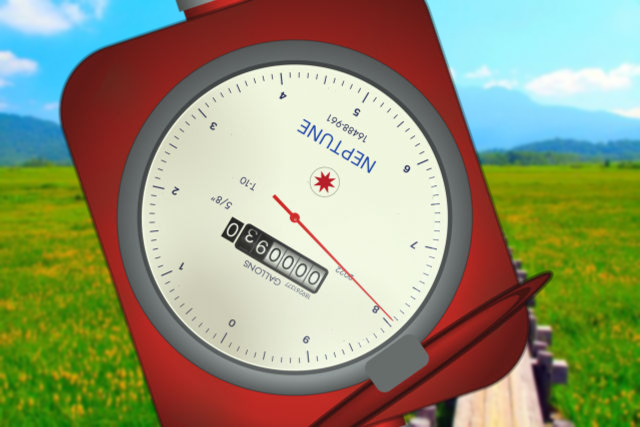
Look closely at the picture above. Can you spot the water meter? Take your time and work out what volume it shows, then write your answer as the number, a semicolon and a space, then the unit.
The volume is 927.9; gal
